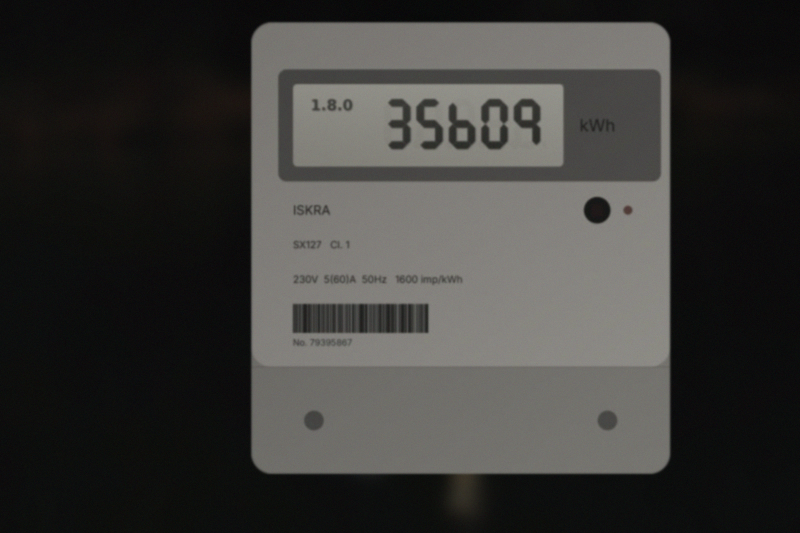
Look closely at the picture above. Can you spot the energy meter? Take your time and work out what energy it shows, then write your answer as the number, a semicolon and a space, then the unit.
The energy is 35609; kWh
